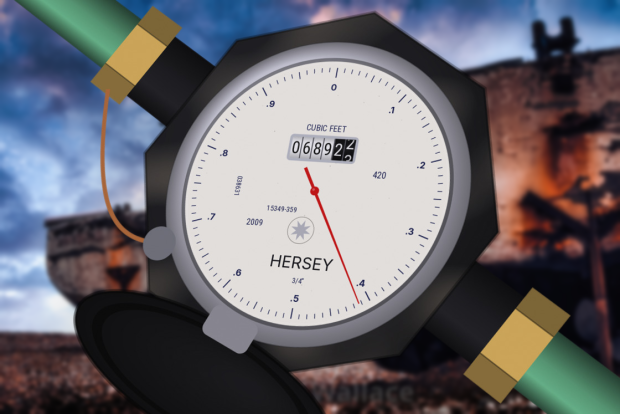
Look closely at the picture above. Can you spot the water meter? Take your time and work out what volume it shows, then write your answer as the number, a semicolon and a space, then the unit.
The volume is 68922.41; ft³
